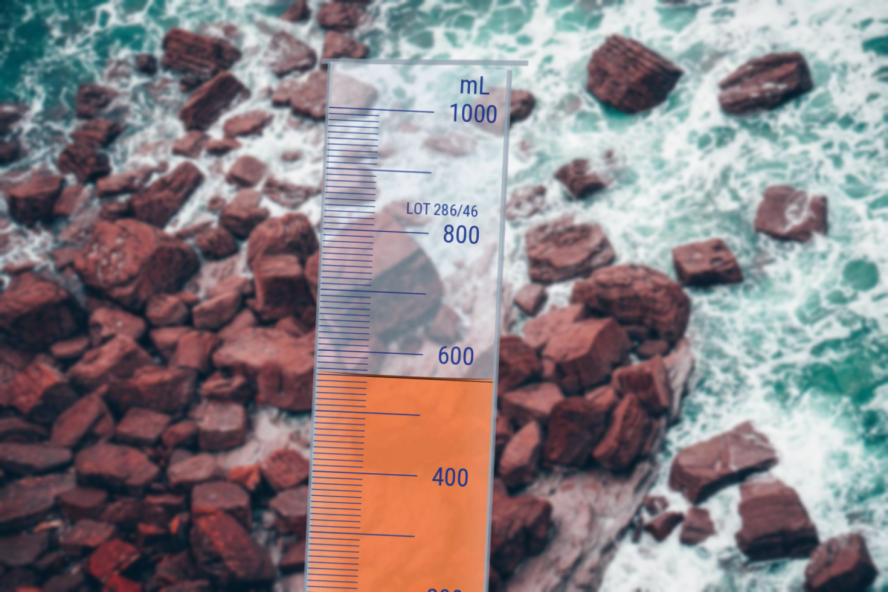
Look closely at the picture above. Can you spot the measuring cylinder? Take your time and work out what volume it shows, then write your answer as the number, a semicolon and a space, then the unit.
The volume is 560; mL
